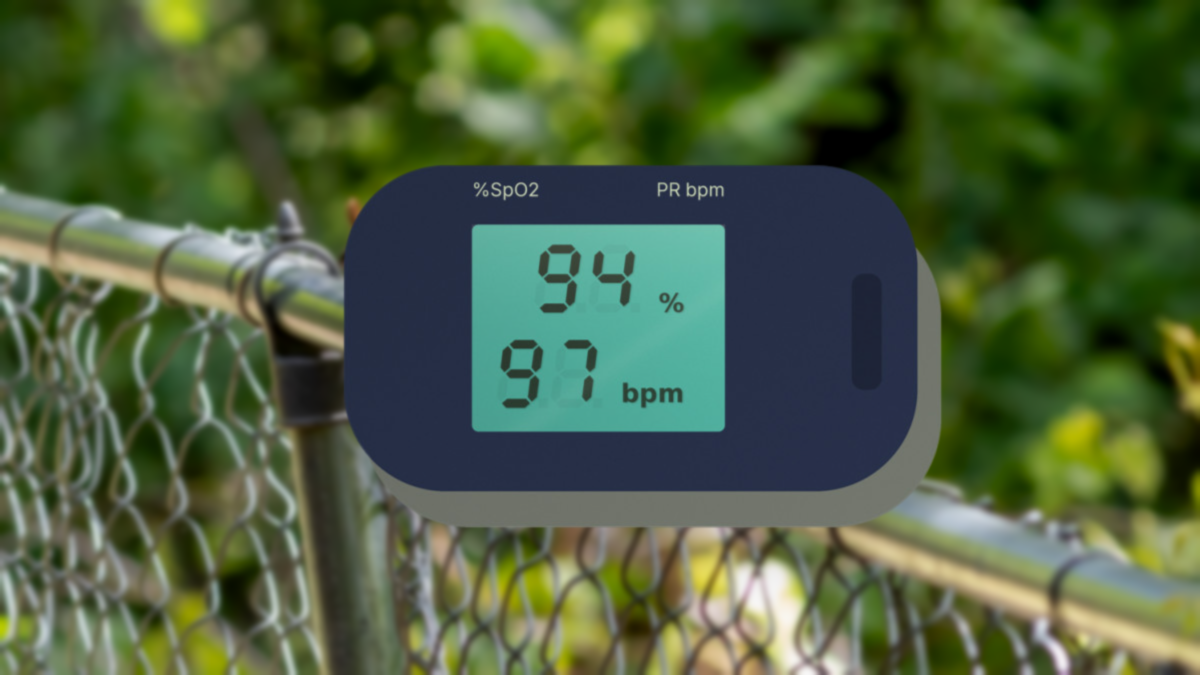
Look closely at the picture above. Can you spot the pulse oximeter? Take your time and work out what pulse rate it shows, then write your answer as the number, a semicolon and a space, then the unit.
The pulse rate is 97; bpm
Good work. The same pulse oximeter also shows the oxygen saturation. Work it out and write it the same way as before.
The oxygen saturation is 94; %
